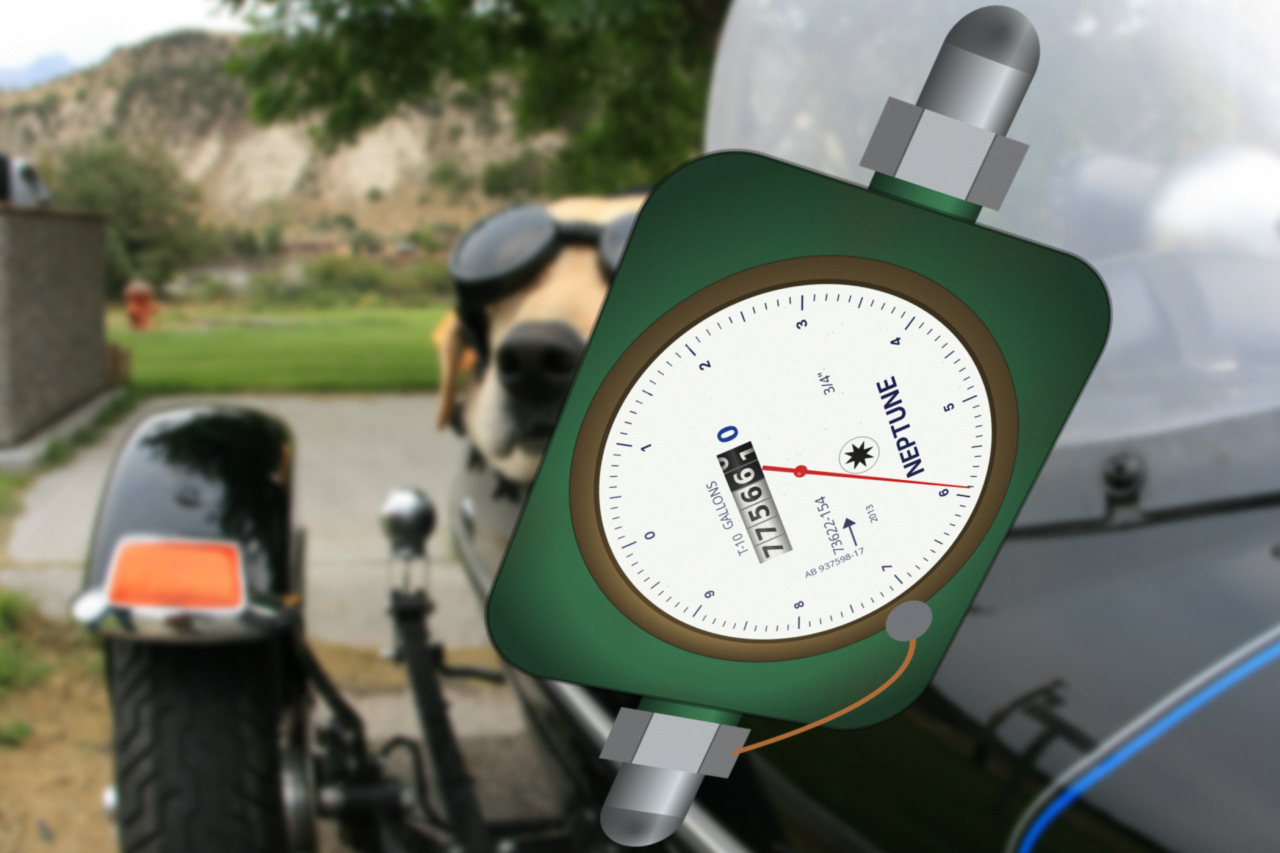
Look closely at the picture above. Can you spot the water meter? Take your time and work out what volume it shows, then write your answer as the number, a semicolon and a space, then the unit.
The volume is 7756605.9; gal
